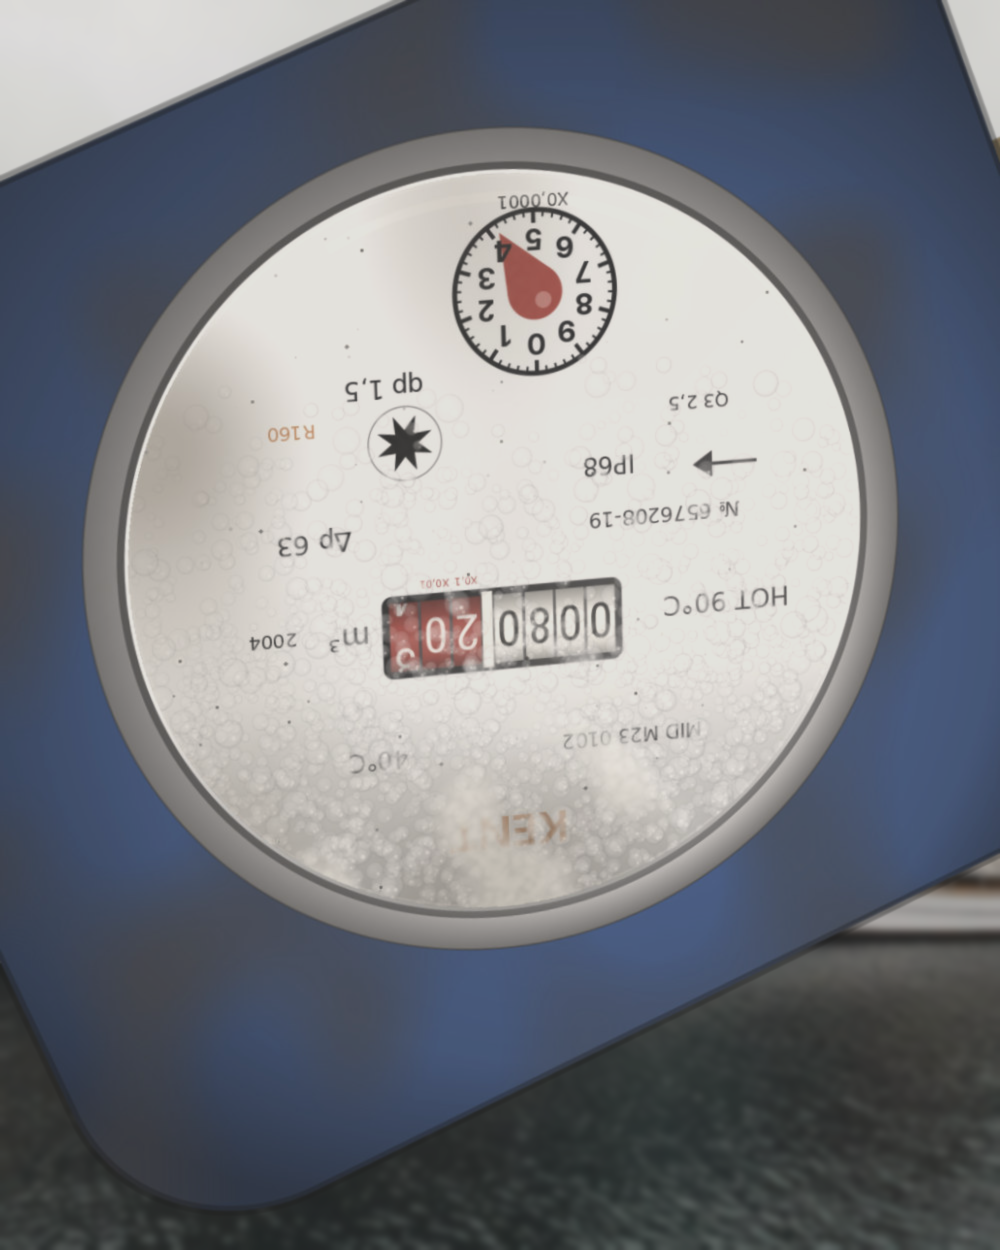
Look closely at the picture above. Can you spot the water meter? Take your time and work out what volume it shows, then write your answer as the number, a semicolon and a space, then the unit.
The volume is 80.2034; m³
